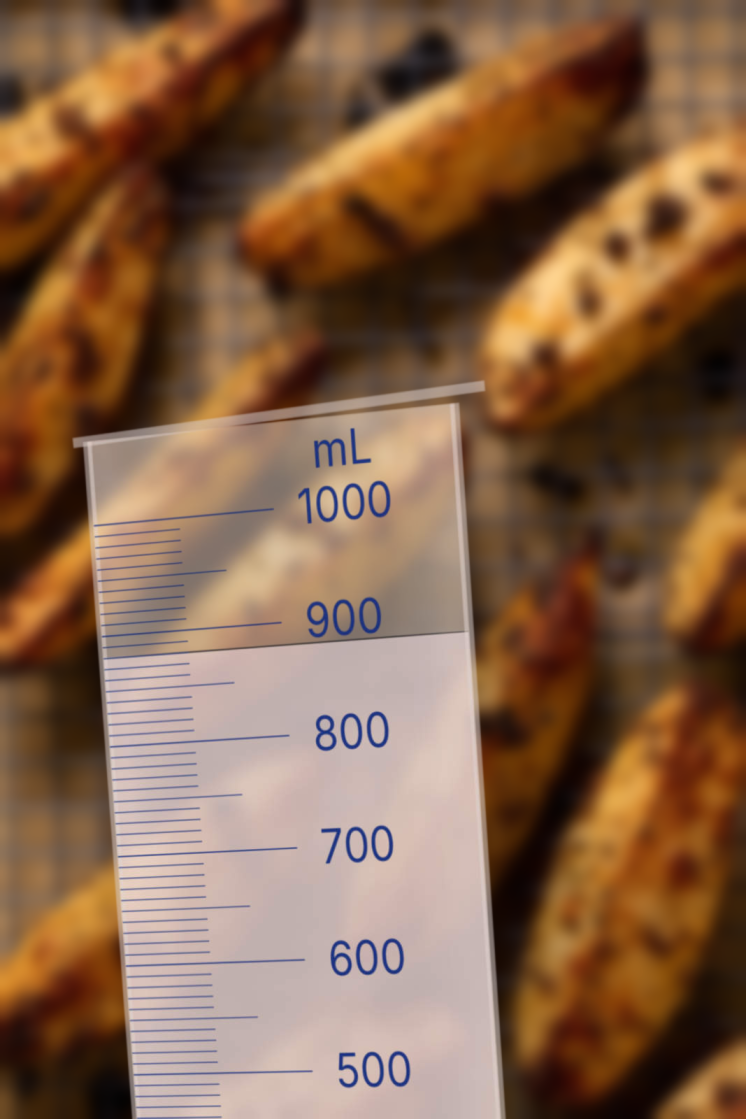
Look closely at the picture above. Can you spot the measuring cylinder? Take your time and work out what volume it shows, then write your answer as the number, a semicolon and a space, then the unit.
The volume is 880; mL
